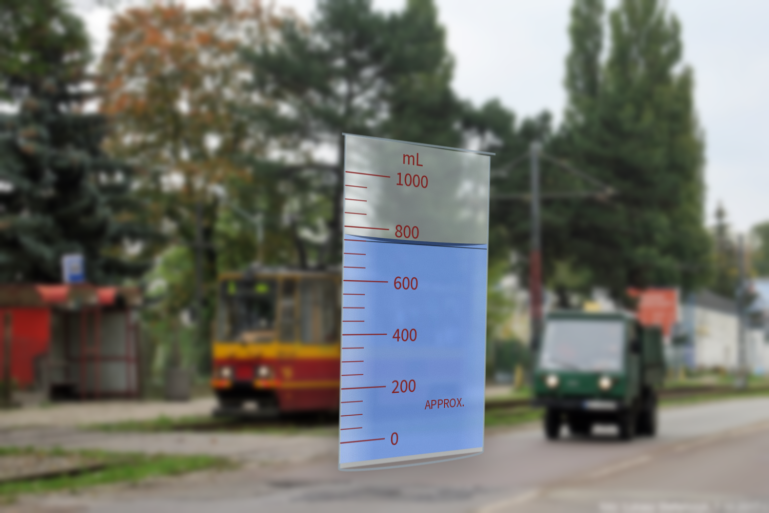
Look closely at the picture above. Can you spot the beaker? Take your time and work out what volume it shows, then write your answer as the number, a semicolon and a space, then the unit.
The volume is 750; mL
